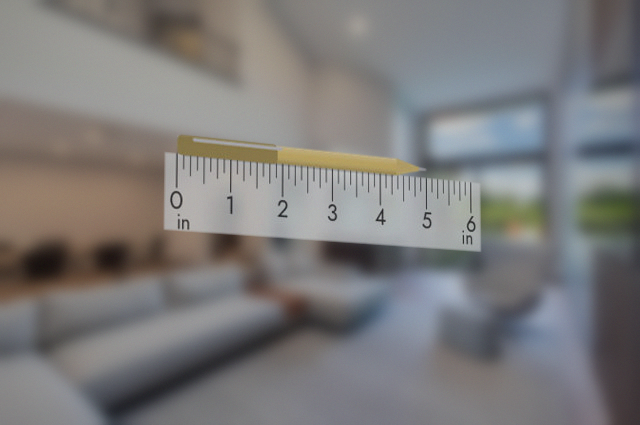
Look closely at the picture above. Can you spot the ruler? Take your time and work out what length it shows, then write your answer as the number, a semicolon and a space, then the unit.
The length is 5; in
